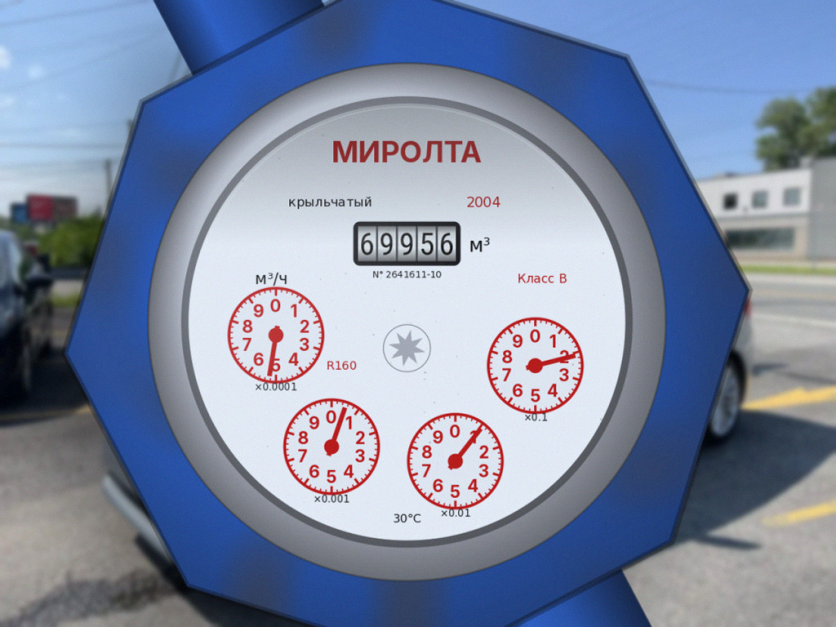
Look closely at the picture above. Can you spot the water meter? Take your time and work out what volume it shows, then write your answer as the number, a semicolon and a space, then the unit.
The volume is 69956.2105; m³
